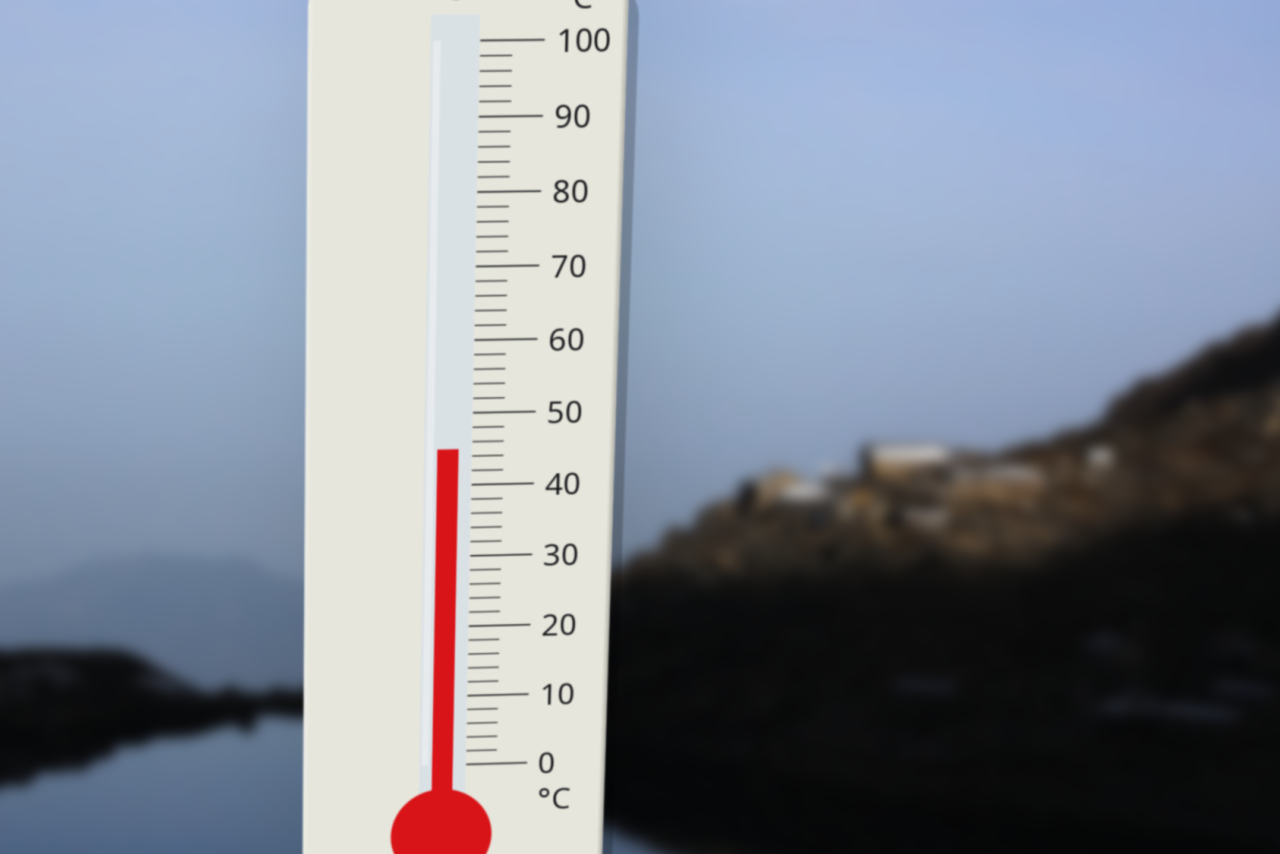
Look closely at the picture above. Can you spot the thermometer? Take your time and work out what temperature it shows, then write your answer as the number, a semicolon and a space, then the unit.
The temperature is 45; °C
